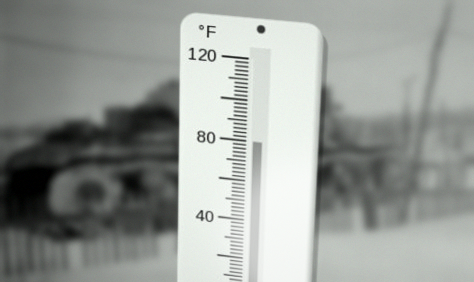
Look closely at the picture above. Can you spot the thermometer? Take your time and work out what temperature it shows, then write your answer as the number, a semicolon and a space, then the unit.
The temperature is 80; °F
